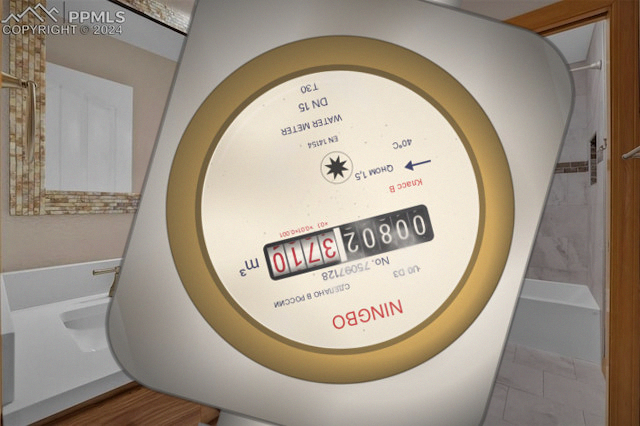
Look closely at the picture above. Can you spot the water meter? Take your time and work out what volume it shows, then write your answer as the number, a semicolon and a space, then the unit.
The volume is 802.3710; m³
